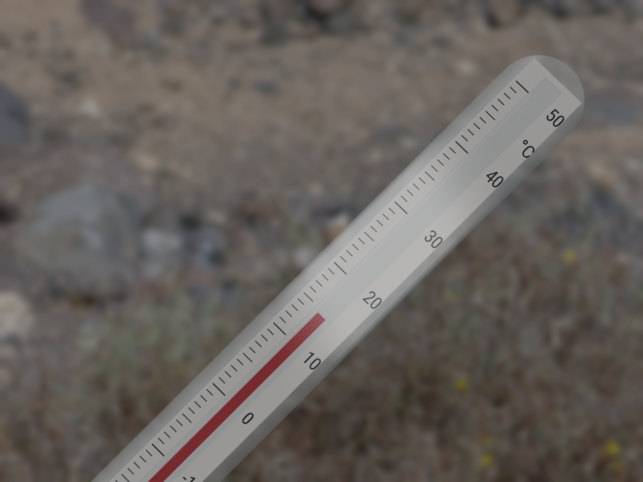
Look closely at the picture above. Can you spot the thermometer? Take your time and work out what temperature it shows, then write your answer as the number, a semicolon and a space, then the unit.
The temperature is 14.5; °C
